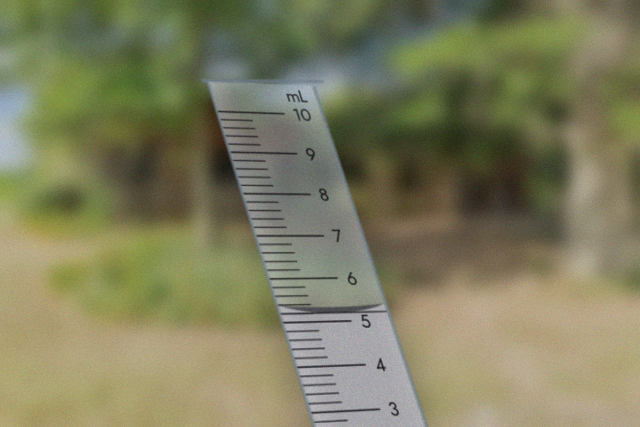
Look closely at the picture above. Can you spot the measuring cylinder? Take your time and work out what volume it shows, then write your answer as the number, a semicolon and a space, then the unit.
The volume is 5.2; mL
